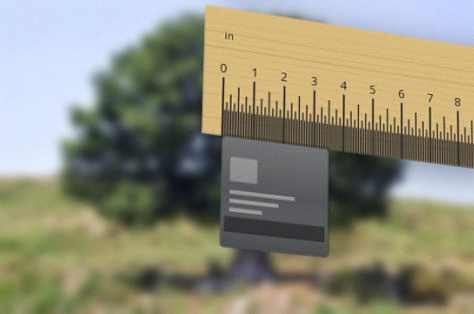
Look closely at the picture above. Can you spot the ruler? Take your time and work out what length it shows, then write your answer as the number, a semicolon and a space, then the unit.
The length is 3.5; in
